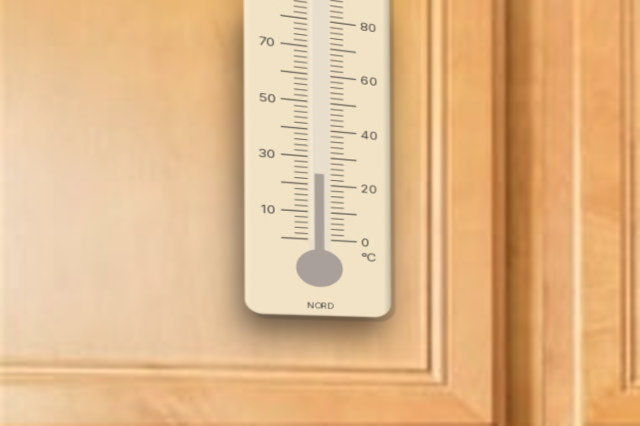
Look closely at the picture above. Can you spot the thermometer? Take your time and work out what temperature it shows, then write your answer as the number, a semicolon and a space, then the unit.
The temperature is 24; °C
